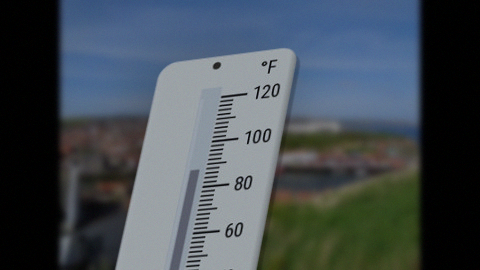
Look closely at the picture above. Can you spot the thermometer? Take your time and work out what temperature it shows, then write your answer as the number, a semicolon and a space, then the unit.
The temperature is 88; °F
